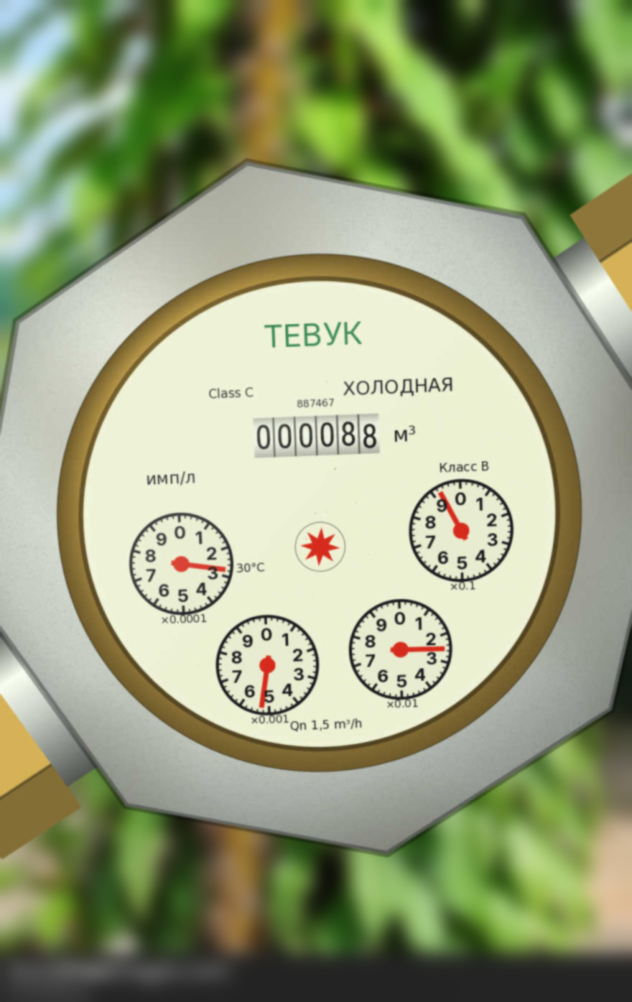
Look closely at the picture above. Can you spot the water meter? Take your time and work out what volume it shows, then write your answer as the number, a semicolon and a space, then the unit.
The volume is 87.9252; m³
